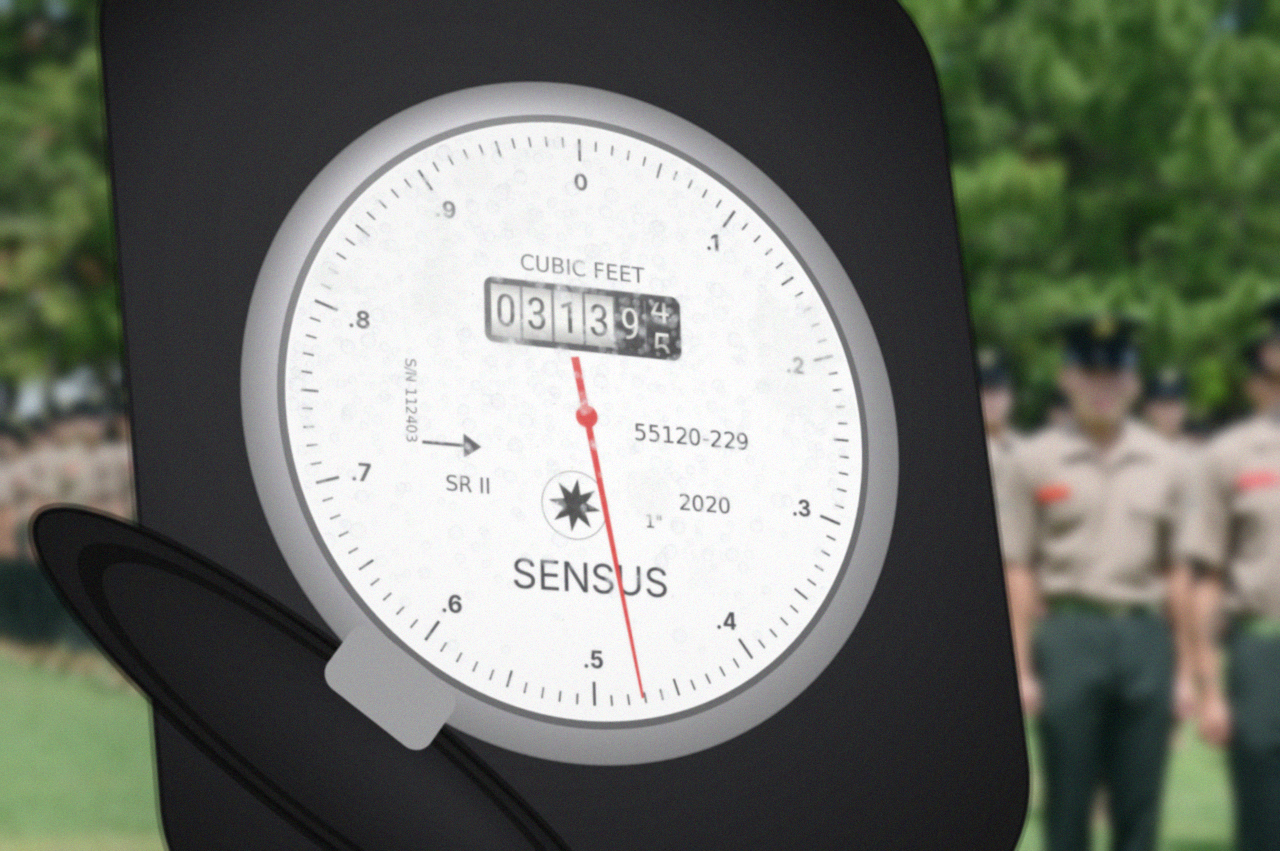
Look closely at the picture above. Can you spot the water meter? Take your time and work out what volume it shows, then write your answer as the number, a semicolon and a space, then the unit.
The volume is 31394.47; ft³
